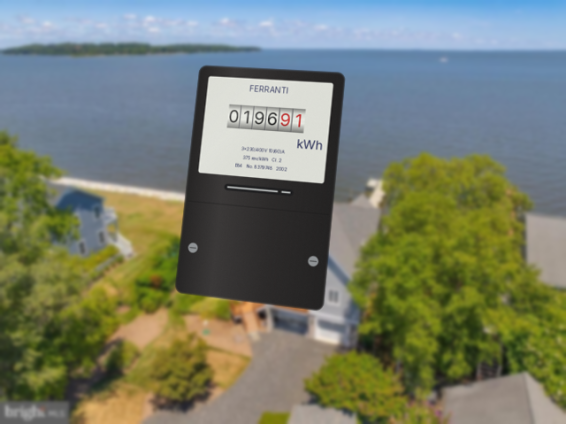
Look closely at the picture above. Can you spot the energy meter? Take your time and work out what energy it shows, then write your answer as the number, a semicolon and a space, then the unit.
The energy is 196.91; kWh
